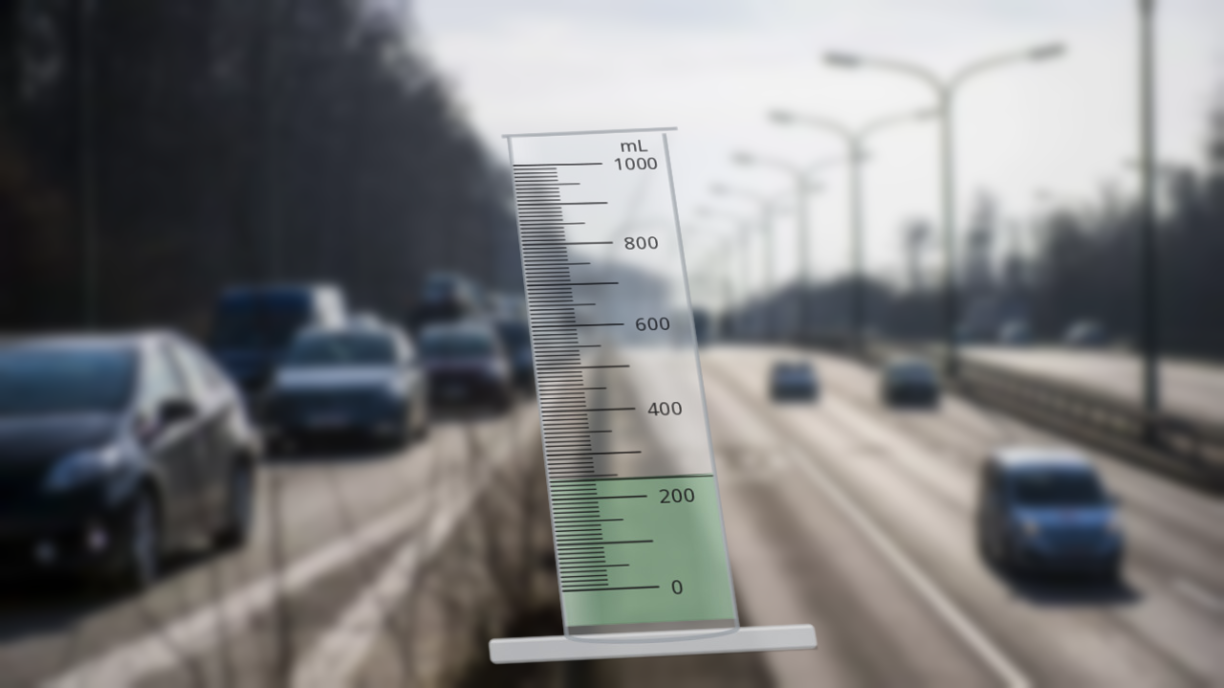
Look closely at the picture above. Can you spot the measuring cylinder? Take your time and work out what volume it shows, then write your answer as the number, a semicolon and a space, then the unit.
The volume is 240; mL
